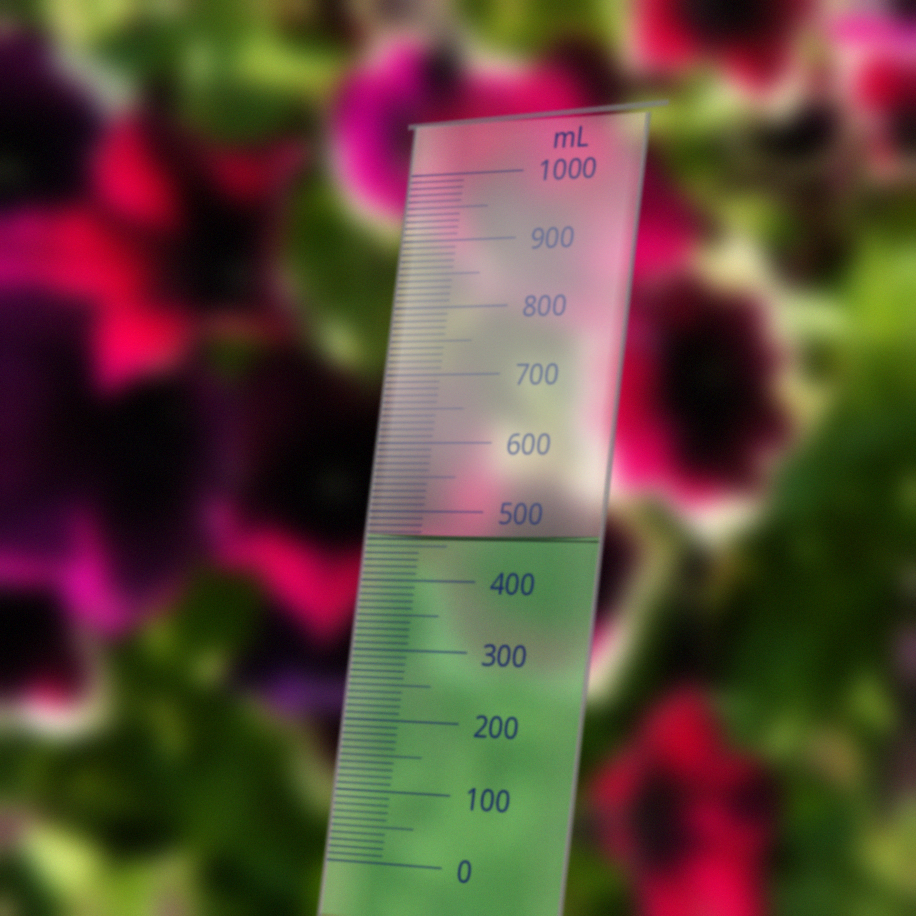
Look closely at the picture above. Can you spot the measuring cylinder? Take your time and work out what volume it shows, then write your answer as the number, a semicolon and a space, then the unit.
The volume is 460; mL
